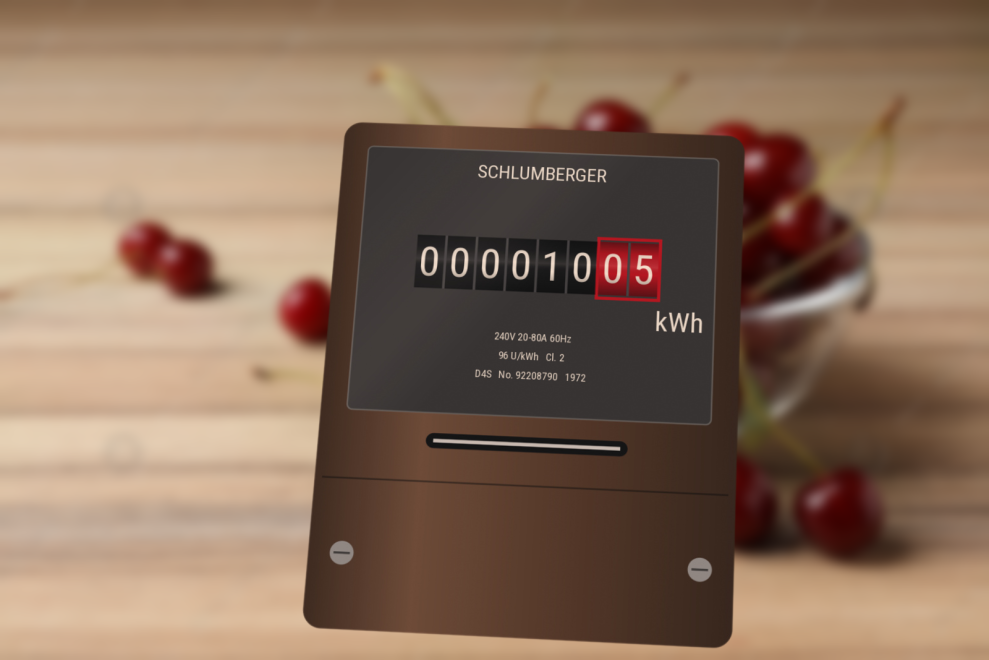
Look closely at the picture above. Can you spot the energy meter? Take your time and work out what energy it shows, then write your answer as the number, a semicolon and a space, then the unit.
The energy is 10.05; kWh
